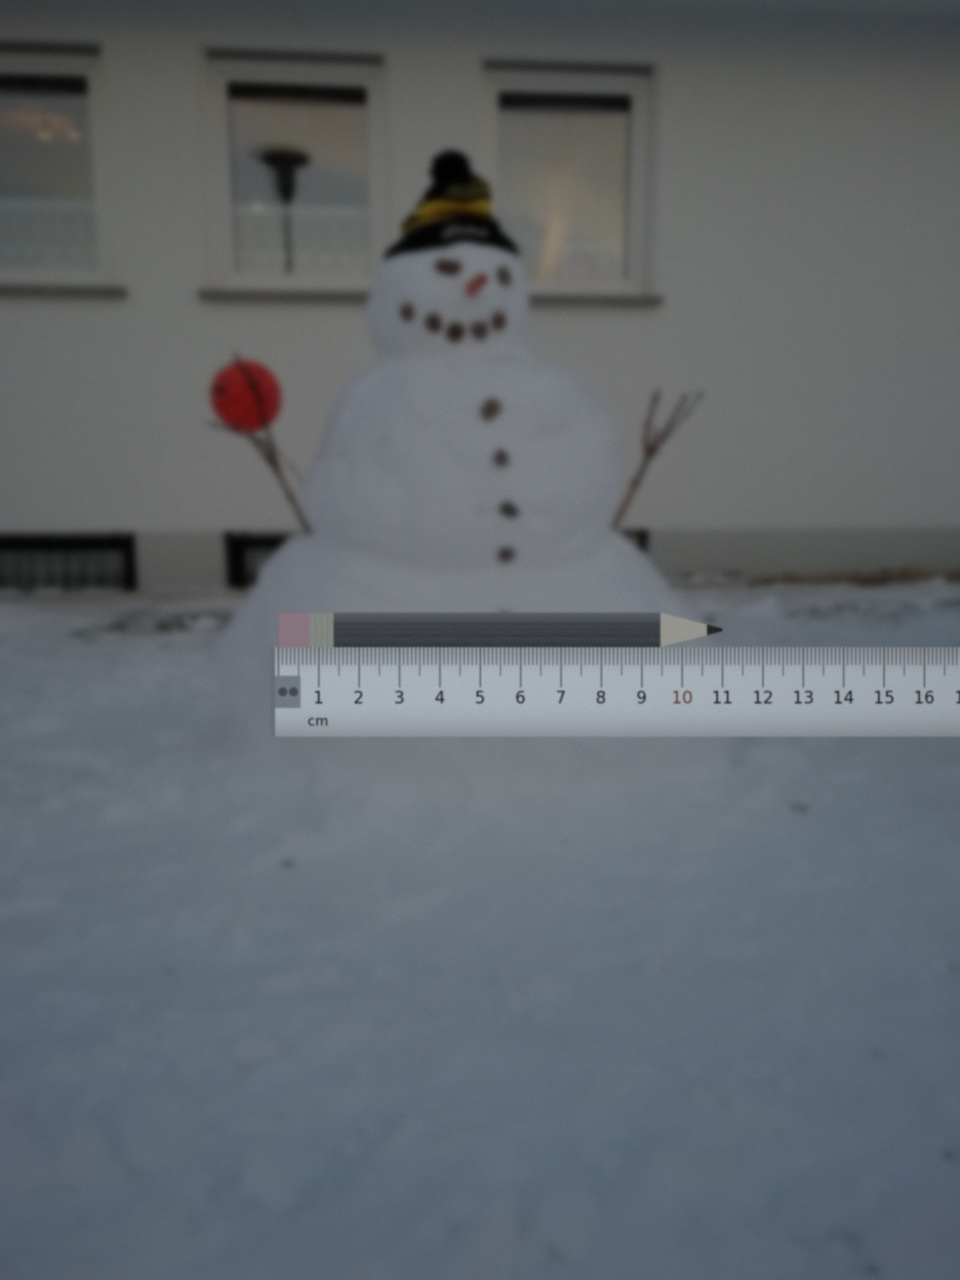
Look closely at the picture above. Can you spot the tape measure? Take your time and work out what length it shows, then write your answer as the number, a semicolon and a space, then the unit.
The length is 11; cm
